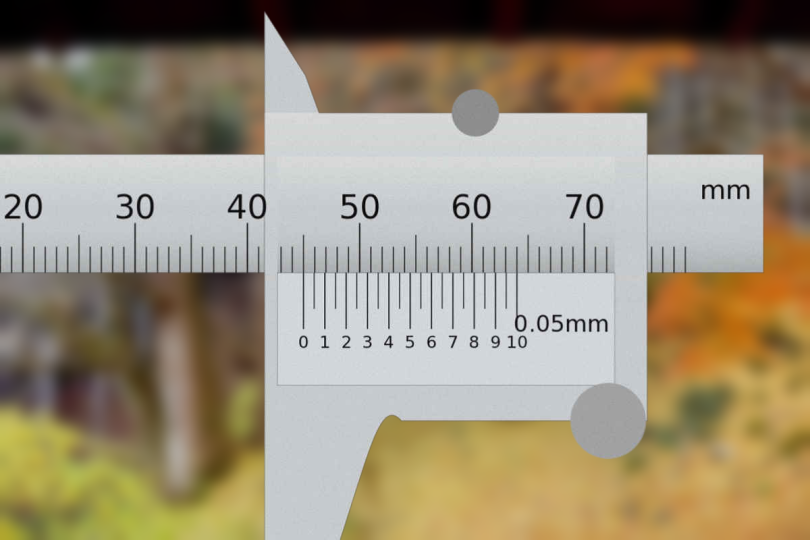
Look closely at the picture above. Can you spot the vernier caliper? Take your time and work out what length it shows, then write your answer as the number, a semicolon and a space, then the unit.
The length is 45.0; mm
